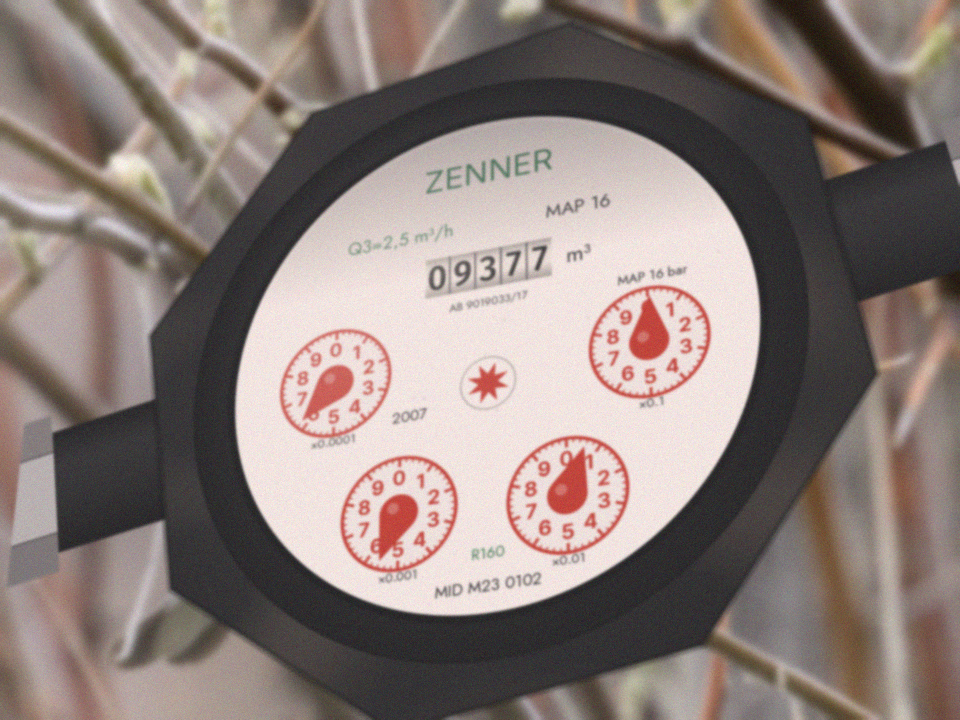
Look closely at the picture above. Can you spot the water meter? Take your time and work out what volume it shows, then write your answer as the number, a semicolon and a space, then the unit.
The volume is 9377.0056; m³
